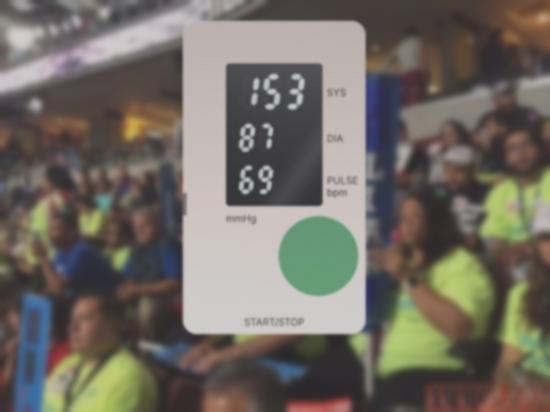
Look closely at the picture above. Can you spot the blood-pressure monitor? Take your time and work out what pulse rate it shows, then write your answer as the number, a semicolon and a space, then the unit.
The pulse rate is 69; bpm
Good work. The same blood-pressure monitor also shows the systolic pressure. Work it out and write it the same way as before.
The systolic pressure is 153; mmHg
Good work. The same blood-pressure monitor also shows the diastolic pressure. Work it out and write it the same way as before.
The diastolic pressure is 87; mmHg
